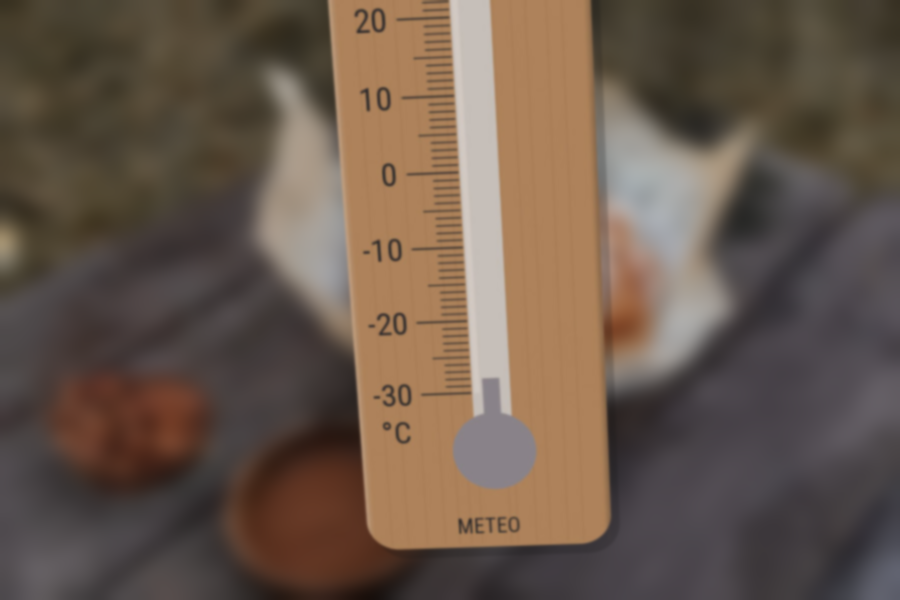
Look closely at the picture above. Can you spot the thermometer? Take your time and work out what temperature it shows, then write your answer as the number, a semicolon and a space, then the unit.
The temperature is -28; °C
